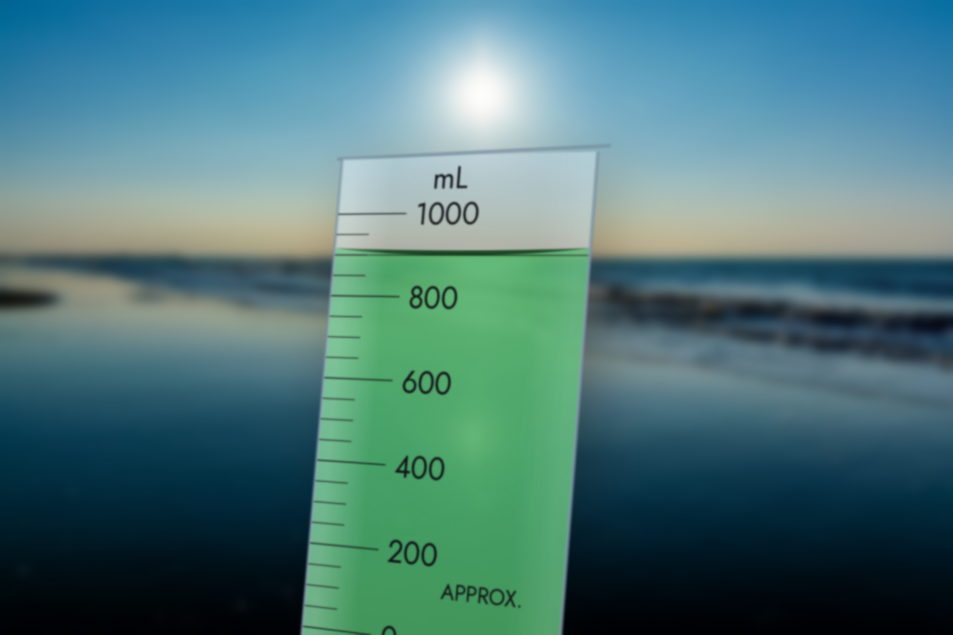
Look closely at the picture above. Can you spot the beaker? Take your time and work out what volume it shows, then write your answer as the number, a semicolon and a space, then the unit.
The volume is 900; mL
